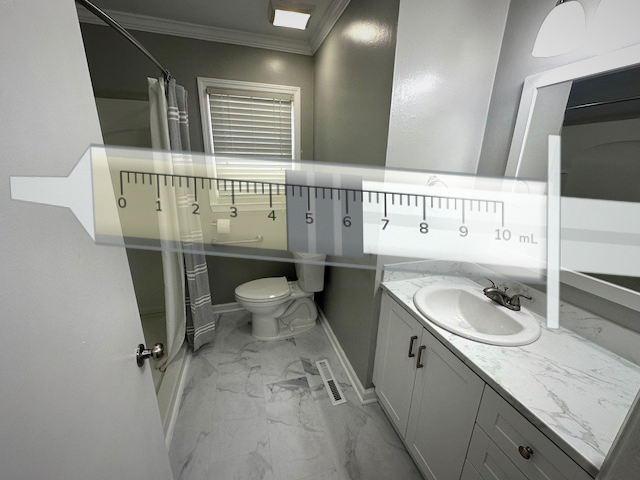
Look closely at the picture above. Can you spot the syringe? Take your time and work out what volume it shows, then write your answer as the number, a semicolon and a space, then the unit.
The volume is 4.4; mL
